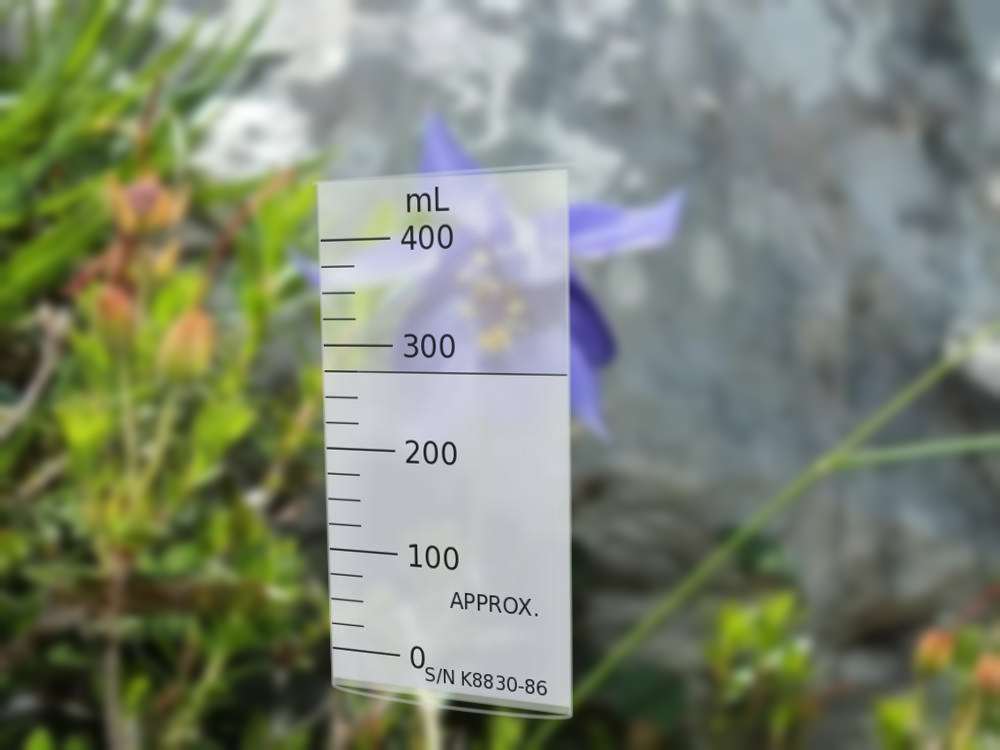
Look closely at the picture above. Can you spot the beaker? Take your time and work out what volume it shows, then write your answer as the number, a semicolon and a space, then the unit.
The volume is 275; mL
